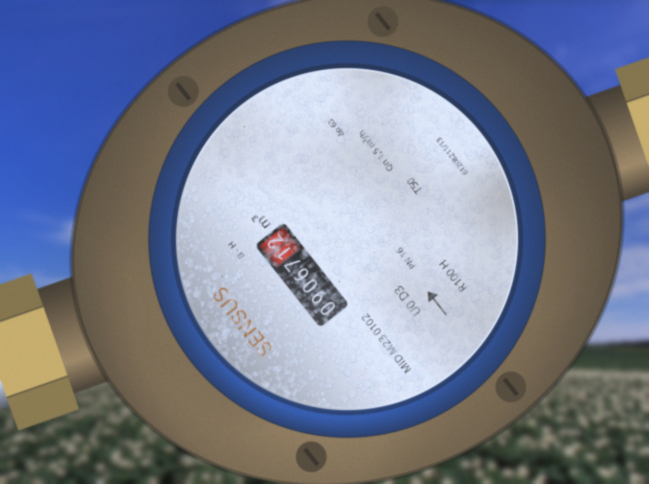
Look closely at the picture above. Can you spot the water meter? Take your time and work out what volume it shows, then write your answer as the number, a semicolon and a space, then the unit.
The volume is 9067.12; m³
